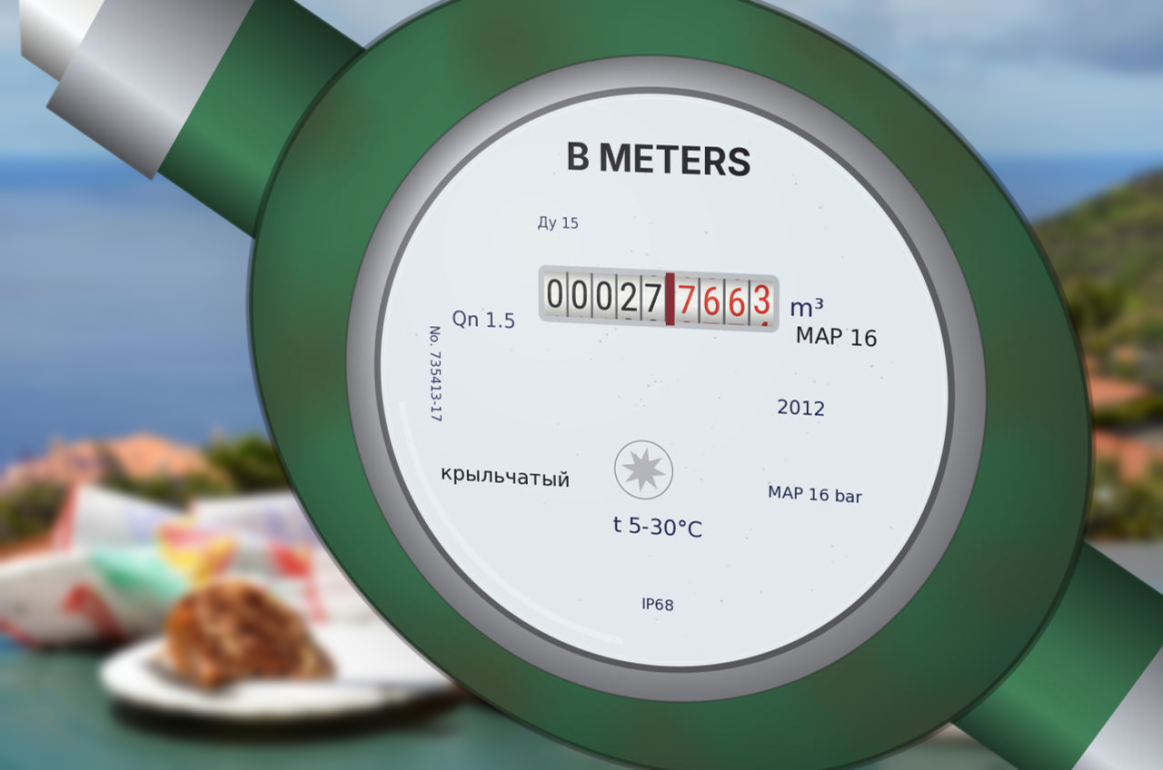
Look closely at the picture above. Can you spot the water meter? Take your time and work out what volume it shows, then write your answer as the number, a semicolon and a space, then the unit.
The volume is 27.7663; m³
